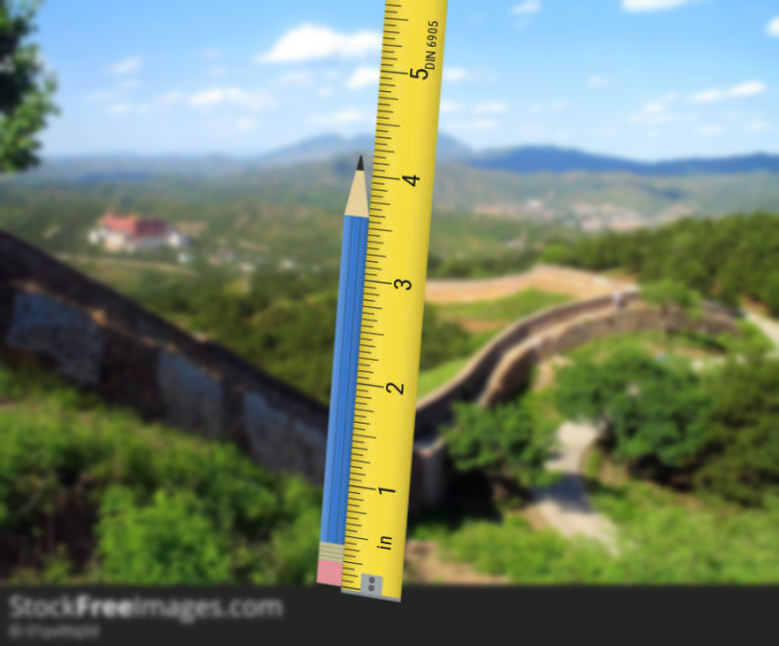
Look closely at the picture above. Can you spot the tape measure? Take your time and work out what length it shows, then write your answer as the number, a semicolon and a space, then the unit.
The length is 4.1875; in
